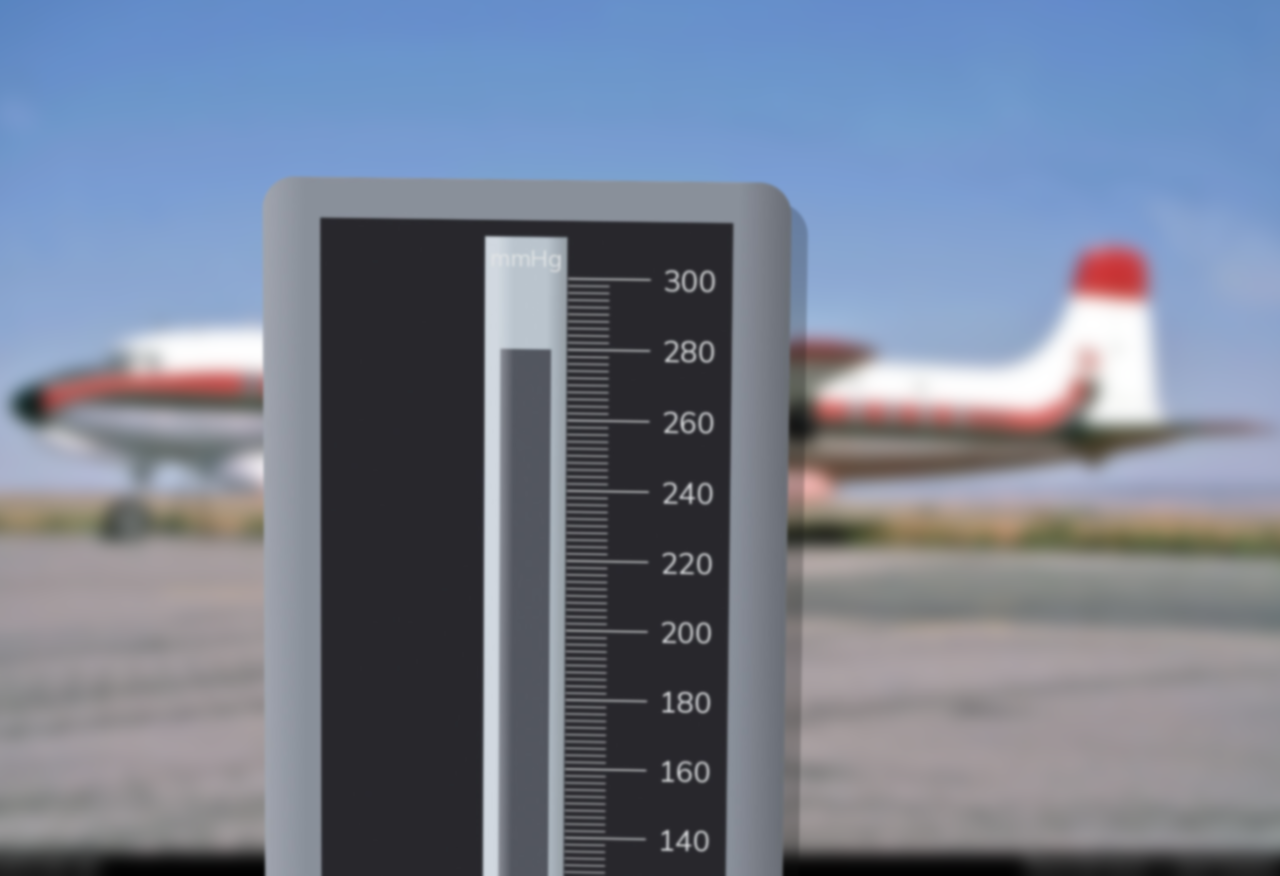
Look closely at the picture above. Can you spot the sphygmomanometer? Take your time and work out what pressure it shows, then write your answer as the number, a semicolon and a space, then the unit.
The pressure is 280; mmHg
